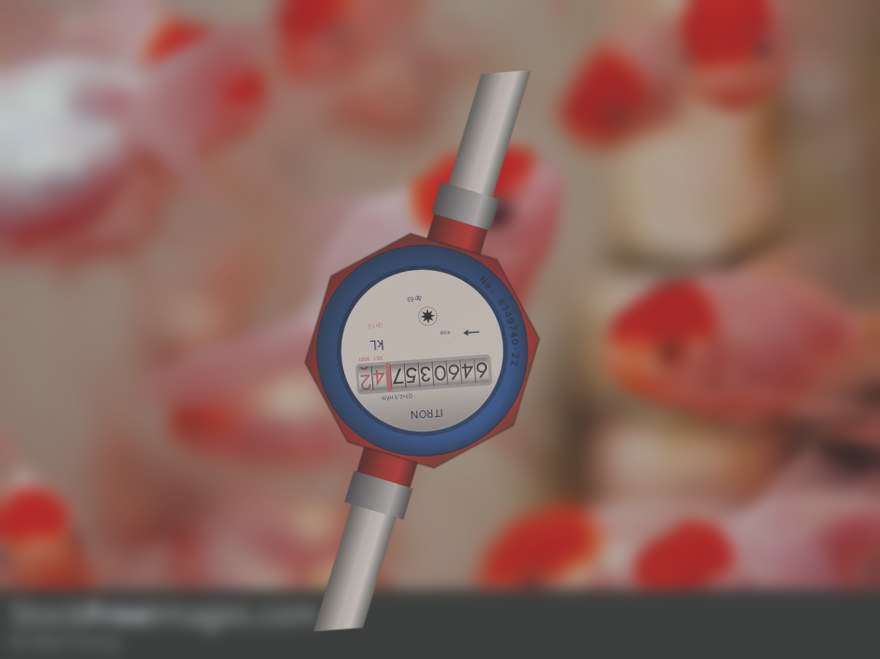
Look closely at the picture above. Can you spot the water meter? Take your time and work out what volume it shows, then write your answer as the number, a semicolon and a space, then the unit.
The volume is 6460357.42; kL
